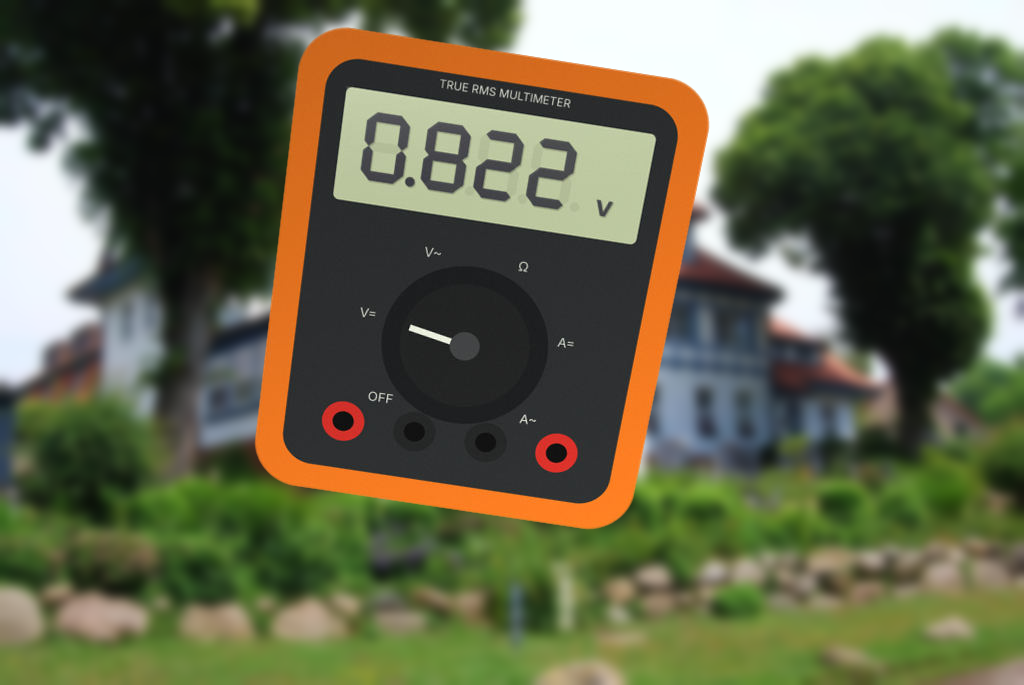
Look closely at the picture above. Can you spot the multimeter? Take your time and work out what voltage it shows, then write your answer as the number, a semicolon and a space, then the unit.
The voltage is 0.822; V
